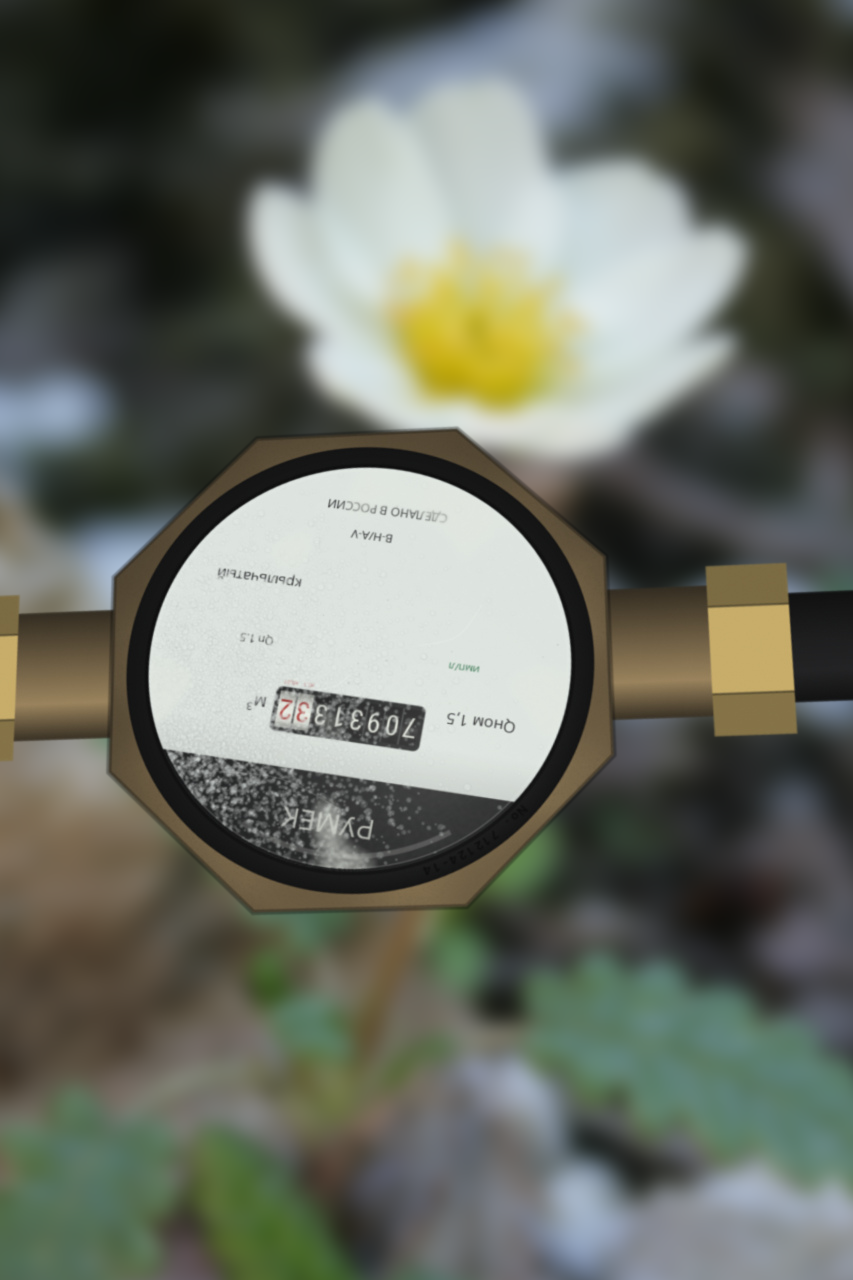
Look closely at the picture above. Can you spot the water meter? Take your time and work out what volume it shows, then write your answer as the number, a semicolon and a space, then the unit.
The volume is 709313.32; m³
